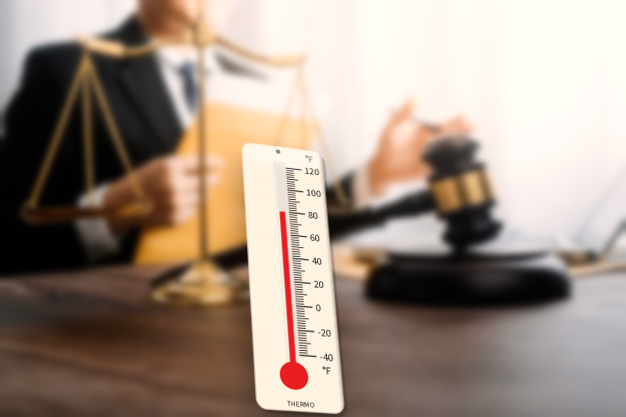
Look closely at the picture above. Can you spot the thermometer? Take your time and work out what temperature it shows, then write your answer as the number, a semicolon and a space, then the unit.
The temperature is 80; °F
